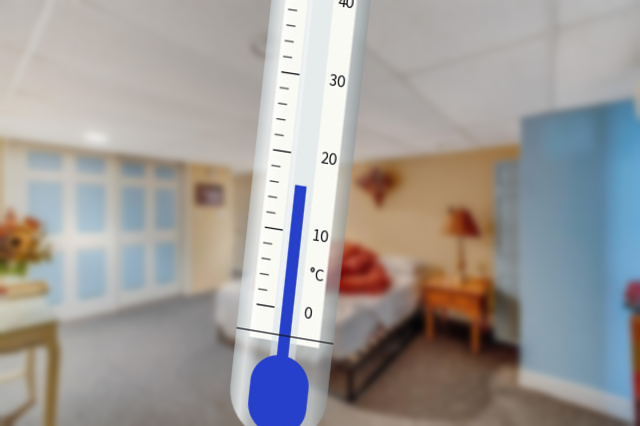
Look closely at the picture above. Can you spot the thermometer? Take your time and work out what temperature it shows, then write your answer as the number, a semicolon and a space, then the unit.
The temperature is 16; °C
